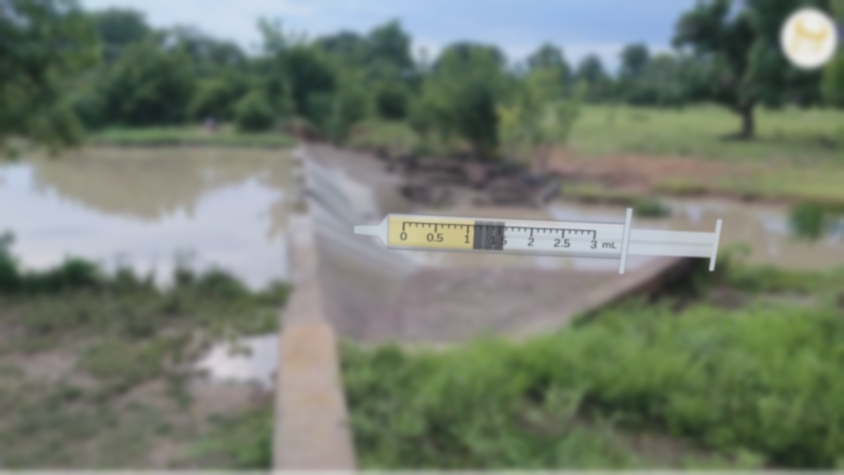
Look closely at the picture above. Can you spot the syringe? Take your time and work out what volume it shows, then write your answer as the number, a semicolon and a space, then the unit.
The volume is 1.1; mL
